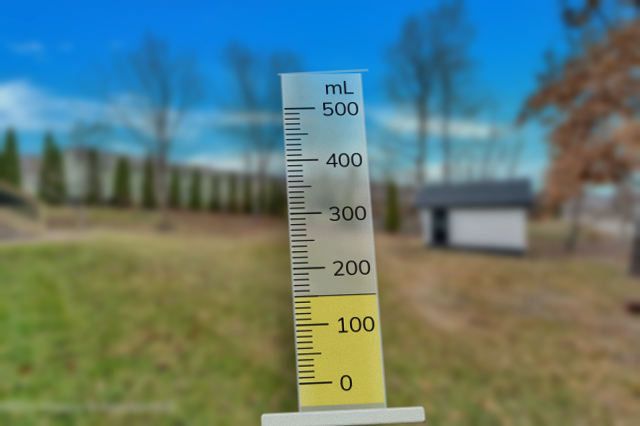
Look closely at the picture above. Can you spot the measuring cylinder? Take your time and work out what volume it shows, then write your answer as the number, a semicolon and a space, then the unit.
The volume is 150; mL
